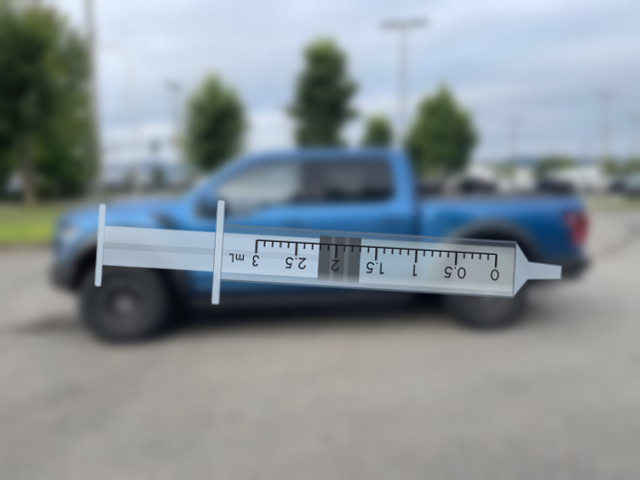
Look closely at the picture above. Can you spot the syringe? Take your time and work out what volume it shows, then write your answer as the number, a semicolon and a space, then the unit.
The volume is 1.7; mL
